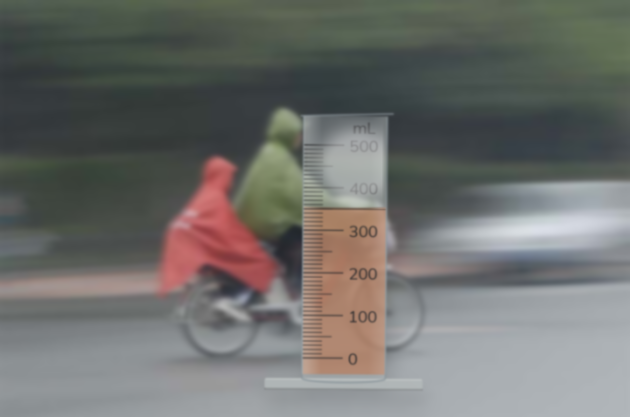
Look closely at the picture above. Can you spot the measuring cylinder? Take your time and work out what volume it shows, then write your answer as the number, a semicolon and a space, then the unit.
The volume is 350; mL
